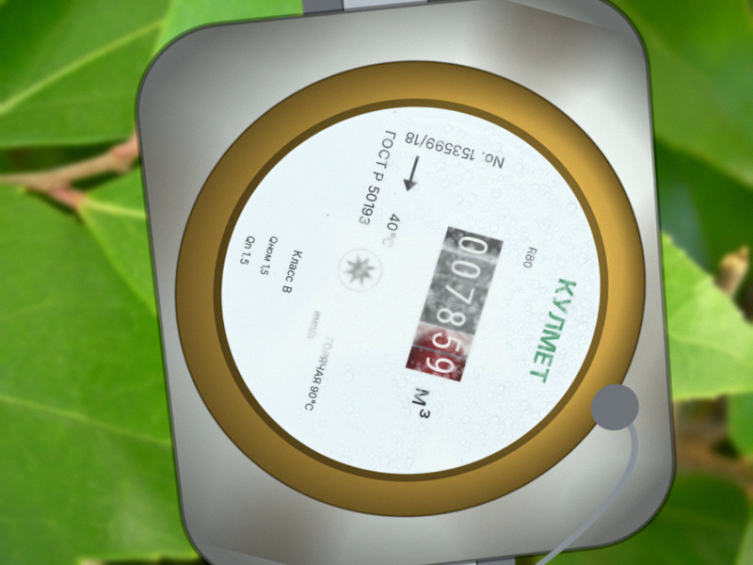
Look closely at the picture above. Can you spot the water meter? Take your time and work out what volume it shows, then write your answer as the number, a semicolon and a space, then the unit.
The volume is 78.59; m³
